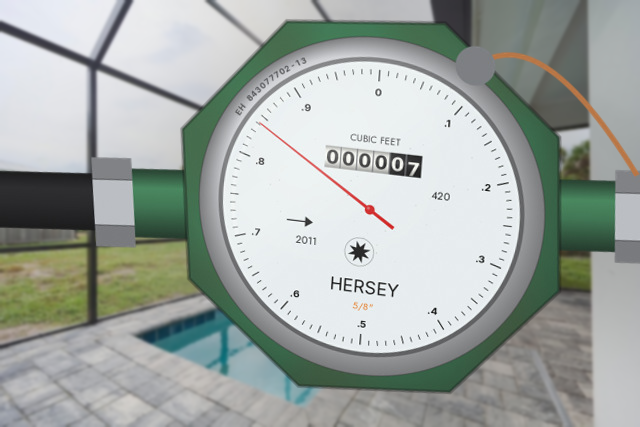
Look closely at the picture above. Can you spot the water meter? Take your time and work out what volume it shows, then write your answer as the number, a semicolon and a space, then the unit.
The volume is 6.84; ft³
